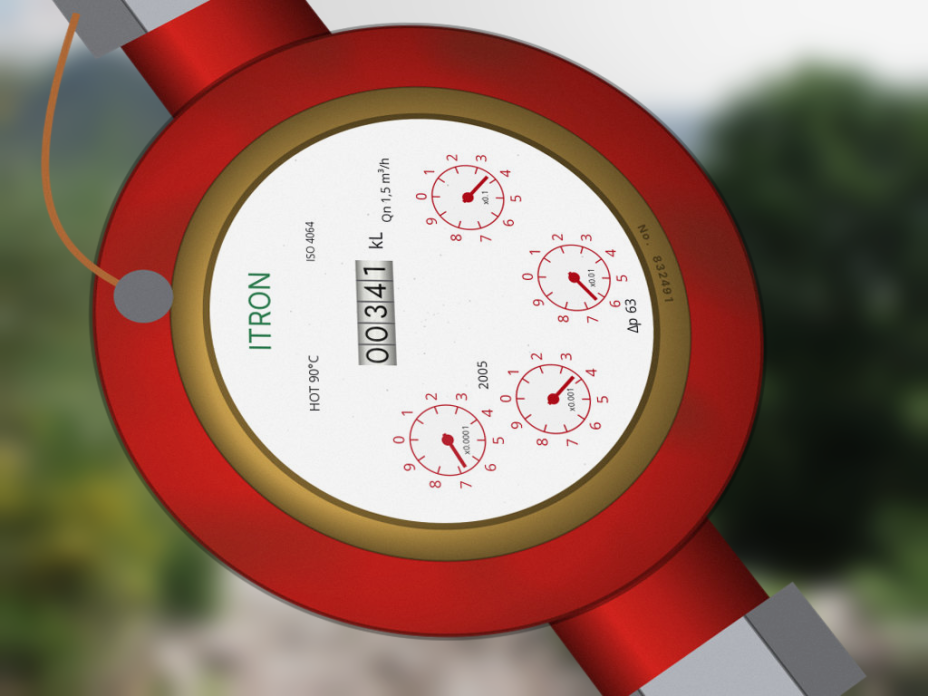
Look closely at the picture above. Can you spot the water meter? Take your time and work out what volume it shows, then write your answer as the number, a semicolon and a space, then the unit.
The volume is 341.3636; kL
